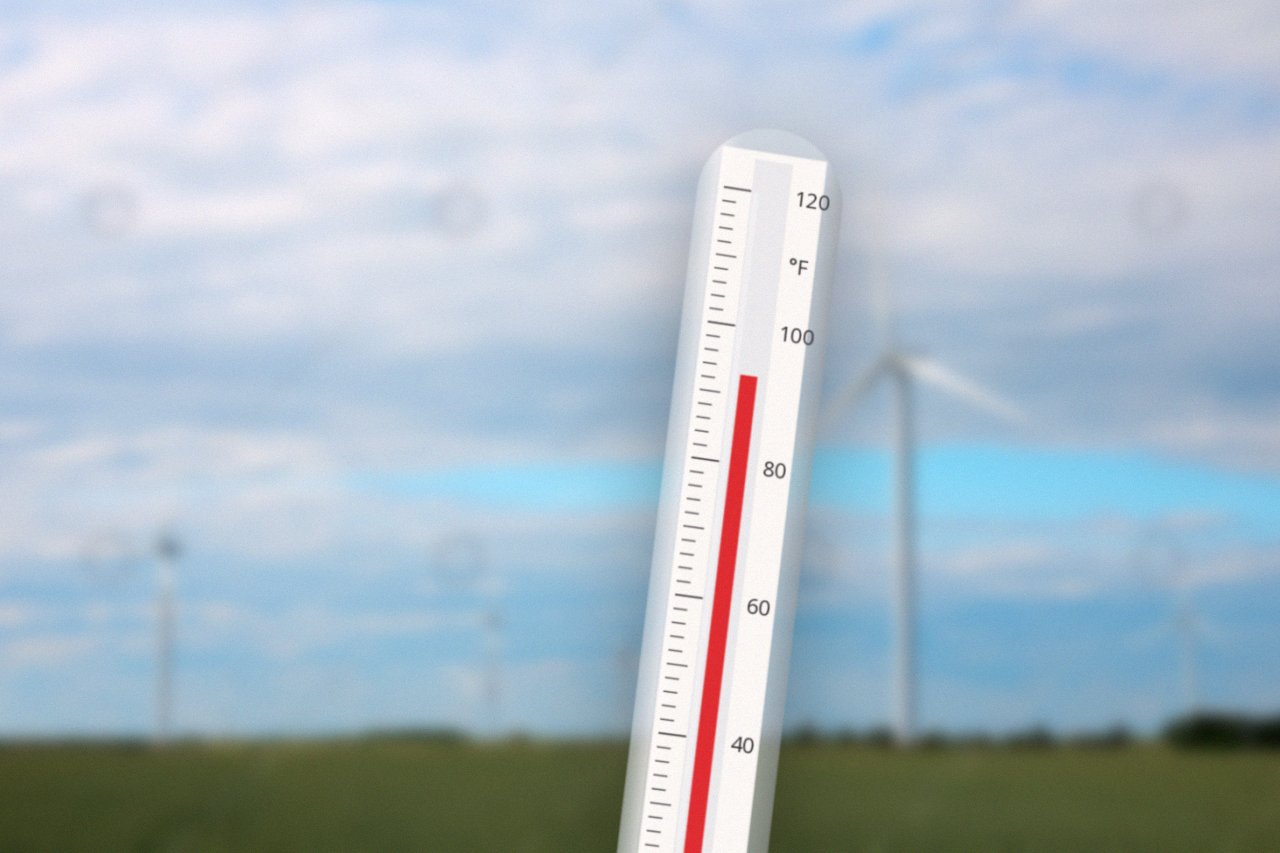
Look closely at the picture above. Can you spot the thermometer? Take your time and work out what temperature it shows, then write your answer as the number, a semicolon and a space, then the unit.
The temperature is 93; °F
